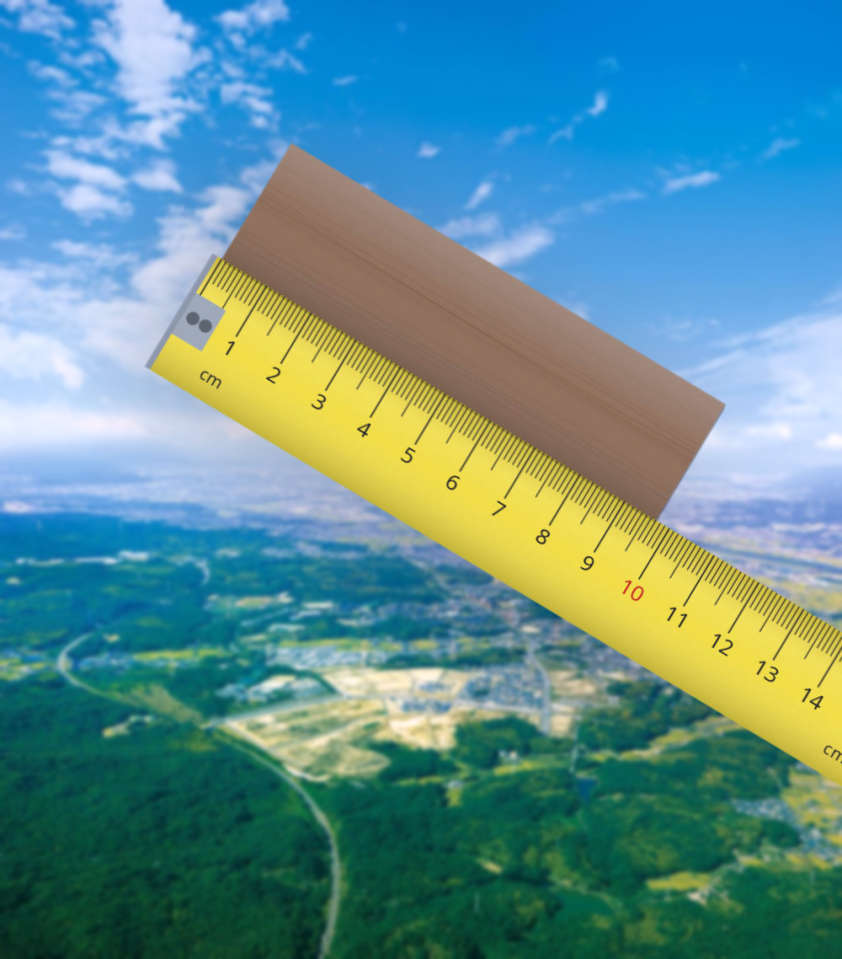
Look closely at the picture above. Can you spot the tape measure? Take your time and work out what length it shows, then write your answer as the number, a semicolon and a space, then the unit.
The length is 9.7; cm
